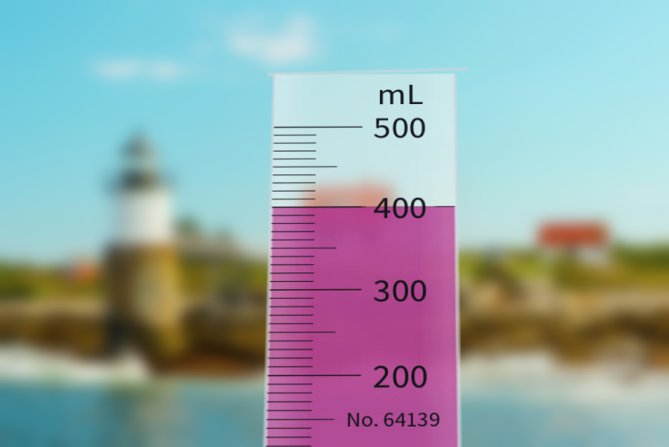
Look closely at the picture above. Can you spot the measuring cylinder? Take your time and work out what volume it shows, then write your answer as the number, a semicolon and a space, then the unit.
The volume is 400; mL
